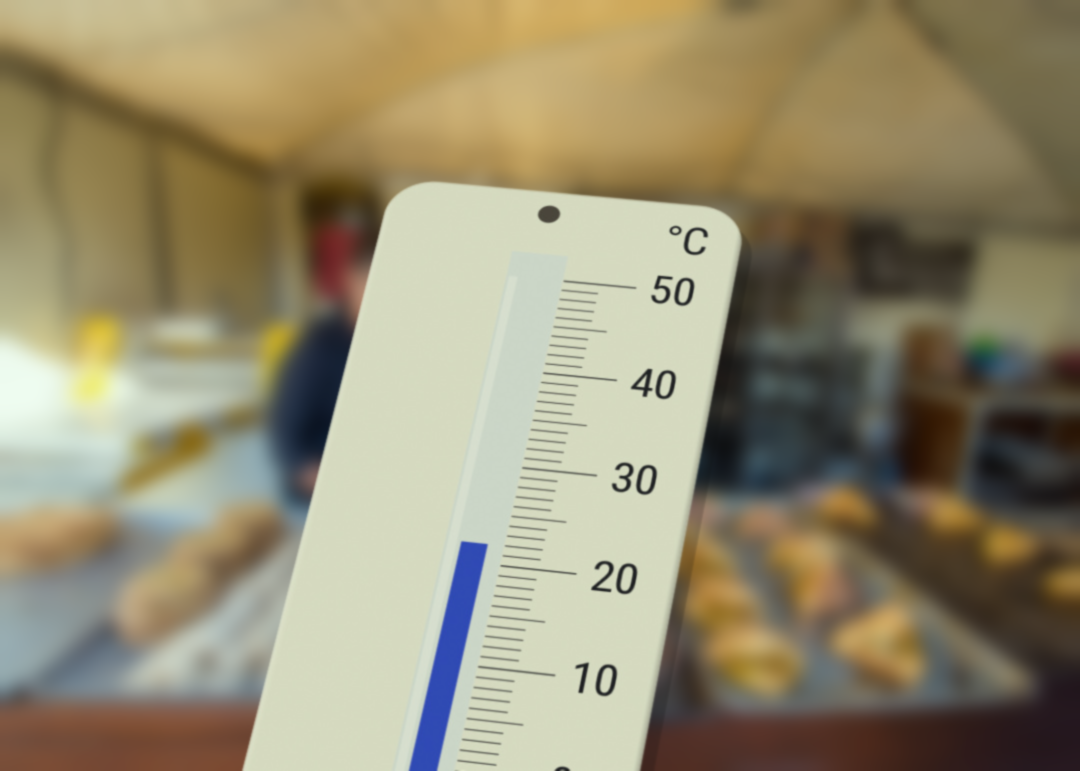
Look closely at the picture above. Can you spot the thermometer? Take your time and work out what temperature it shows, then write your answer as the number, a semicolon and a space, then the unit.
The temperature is 22; °C
